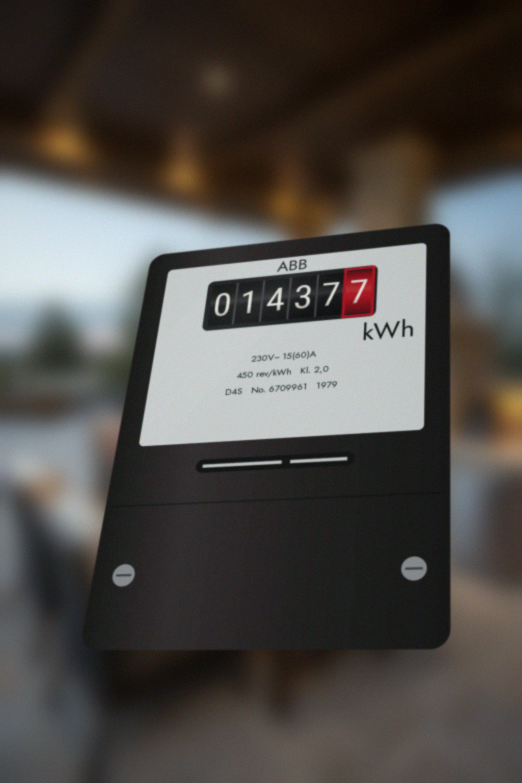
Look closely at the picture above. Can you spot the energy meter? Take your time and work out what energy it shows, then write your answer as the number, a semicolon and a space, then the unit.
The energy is 1437.7; kWh
